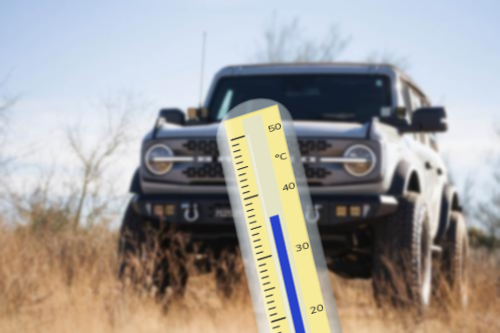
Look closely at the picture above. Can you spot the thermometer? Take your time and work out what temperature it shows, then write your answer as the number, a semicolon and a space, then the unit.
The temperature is 36; °C
